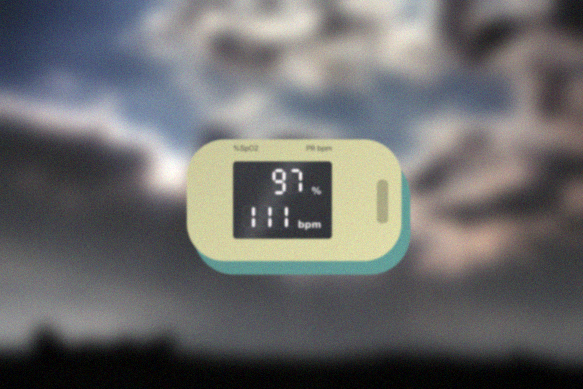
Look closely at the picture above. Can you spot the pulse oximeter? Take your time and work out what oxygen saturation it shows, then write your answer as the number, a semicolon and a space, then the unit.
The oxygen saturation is 97; %
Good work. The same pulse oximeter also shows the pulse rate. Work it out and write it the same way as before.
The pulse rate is 111; bpm
